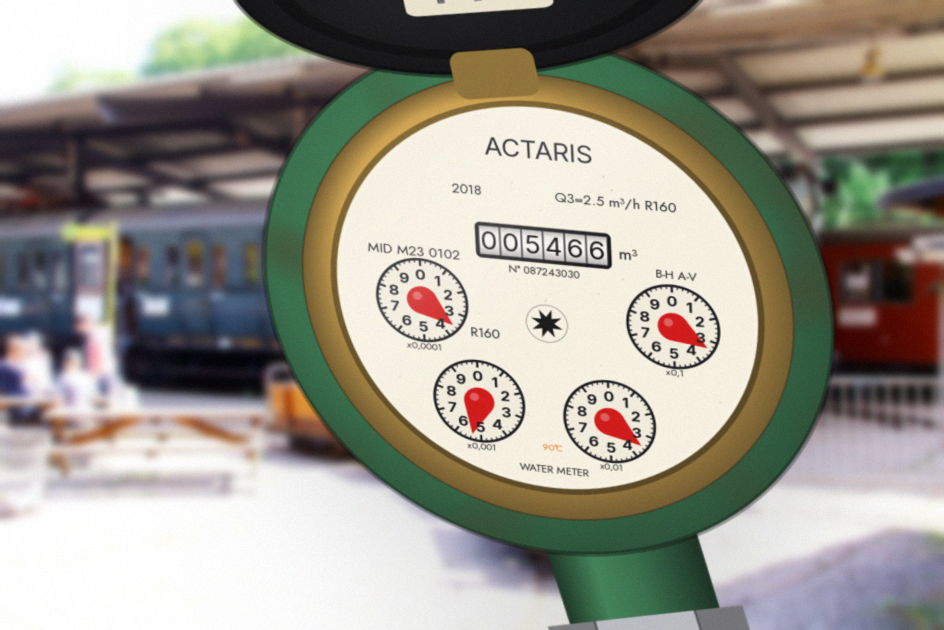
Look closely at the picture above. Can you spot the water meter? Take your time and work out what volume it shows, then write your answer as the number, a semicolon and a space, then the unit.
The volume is 5466.3353; m³
